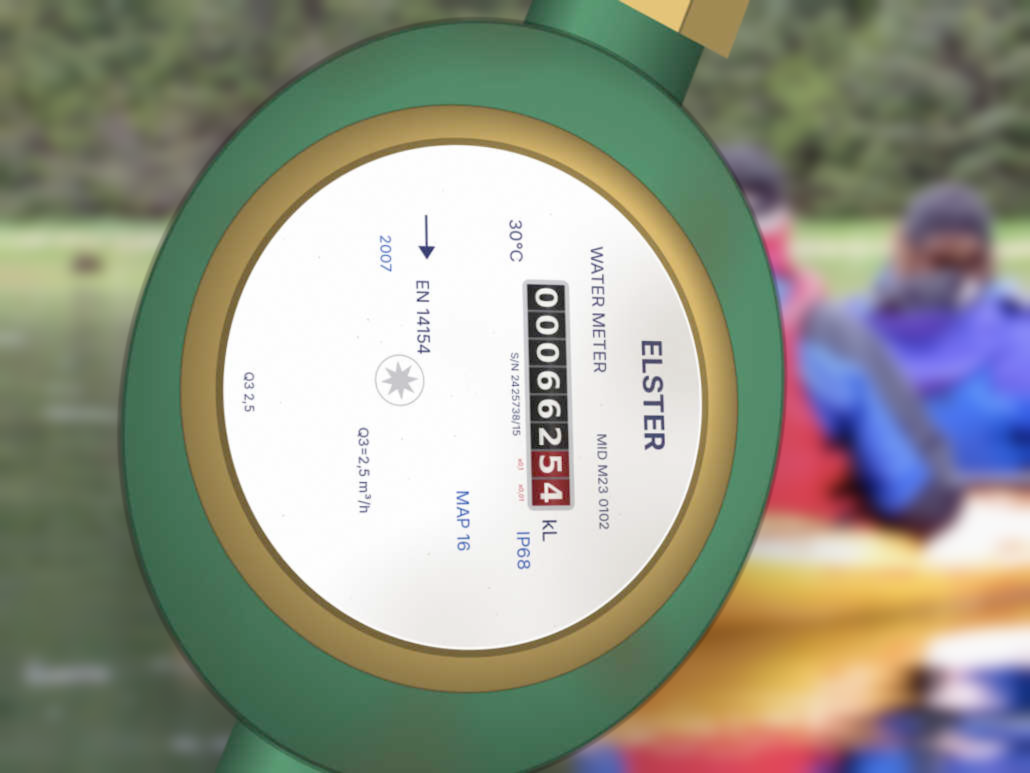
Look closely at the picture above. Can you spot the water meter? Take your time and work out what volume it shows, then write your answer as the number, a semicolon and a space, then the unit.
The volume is 662.54; kL
